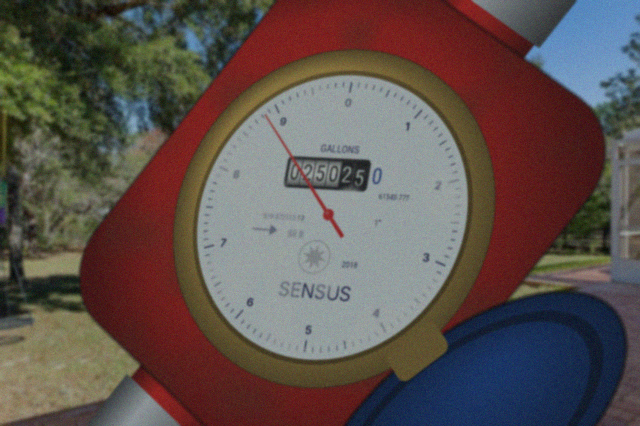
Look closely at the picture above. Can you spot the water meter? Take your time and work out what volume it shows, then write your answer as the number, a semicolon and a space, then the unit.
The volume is 250248.8; gal
